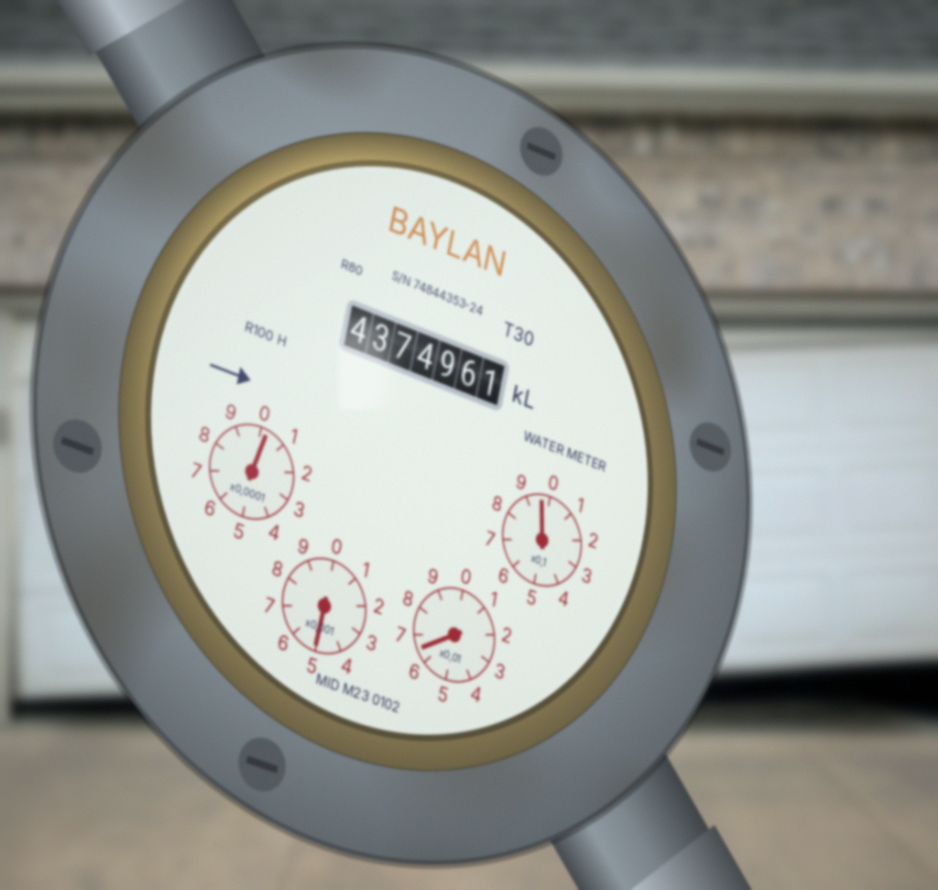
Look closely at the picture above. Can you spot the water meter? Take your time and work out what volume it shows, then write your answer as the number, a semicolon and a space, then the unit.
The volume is 4374960.9650; kL
